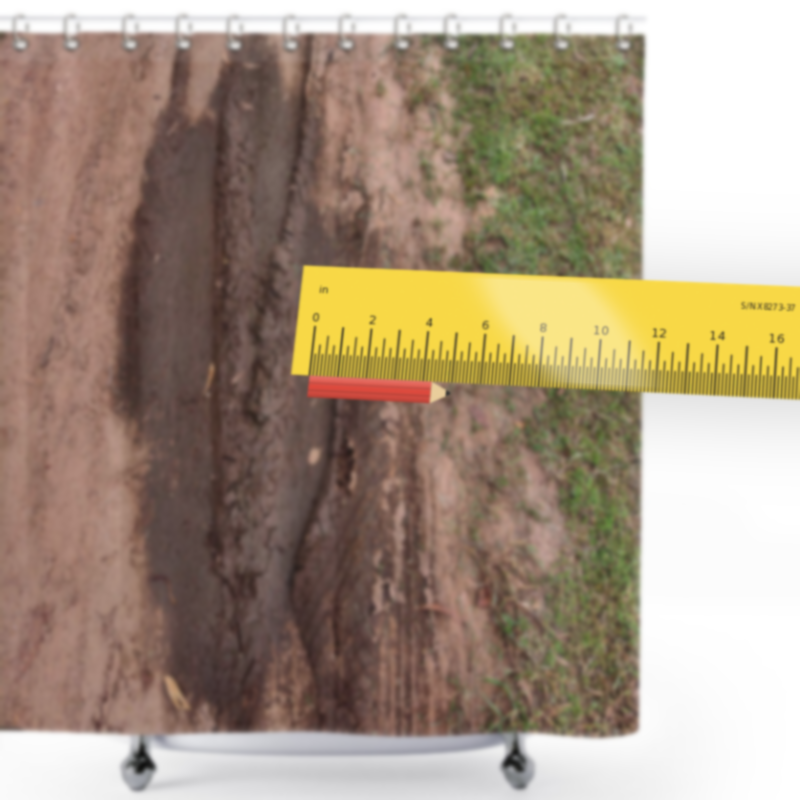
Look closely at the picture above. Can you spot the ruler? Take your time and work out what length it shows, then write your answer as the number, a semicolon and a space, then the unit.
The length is 5; in
